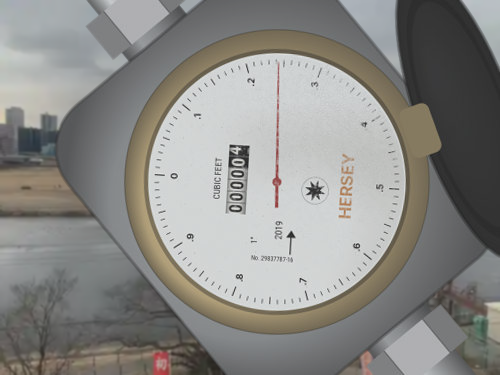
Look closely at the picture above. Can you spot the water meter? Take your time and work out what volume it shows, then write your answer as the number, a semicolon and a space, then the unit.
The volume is 4.24; ft³
